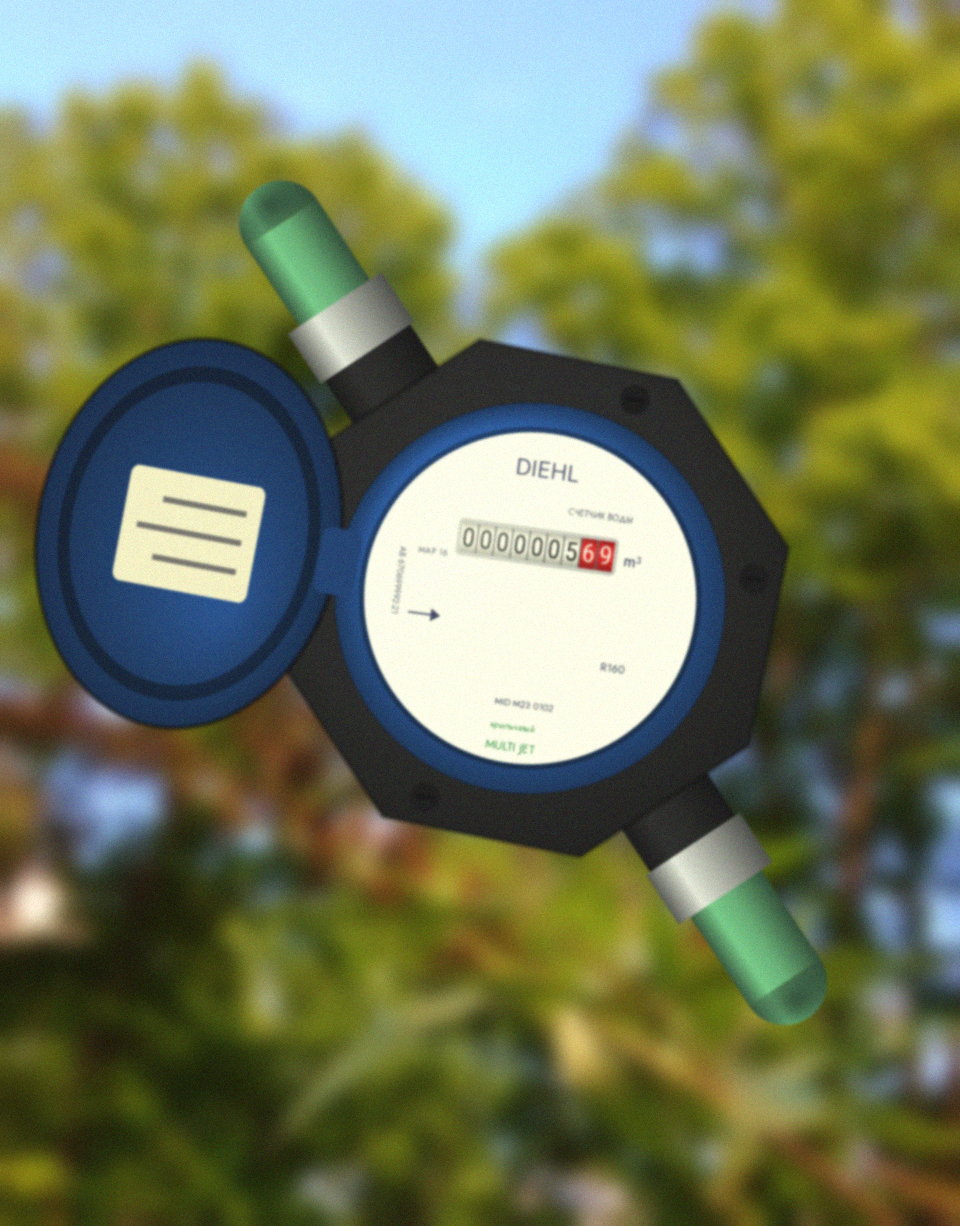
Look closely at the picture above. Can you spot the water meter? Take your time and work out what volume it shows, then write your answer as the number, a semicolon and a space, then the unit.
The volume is 5.69; m³
